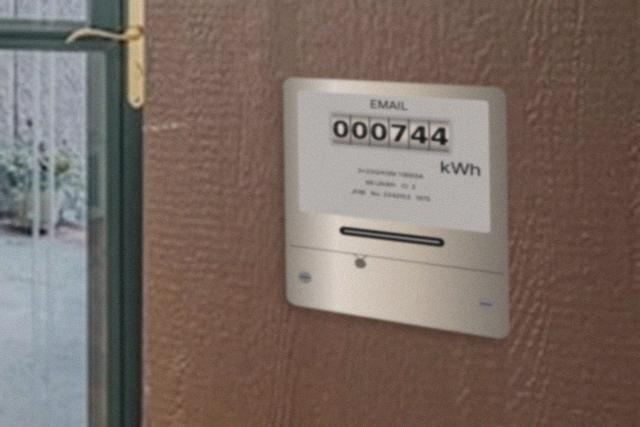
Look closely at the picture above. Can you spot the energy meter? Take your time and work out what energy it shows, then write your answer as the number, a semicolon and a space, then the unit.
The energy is 744; kWh
